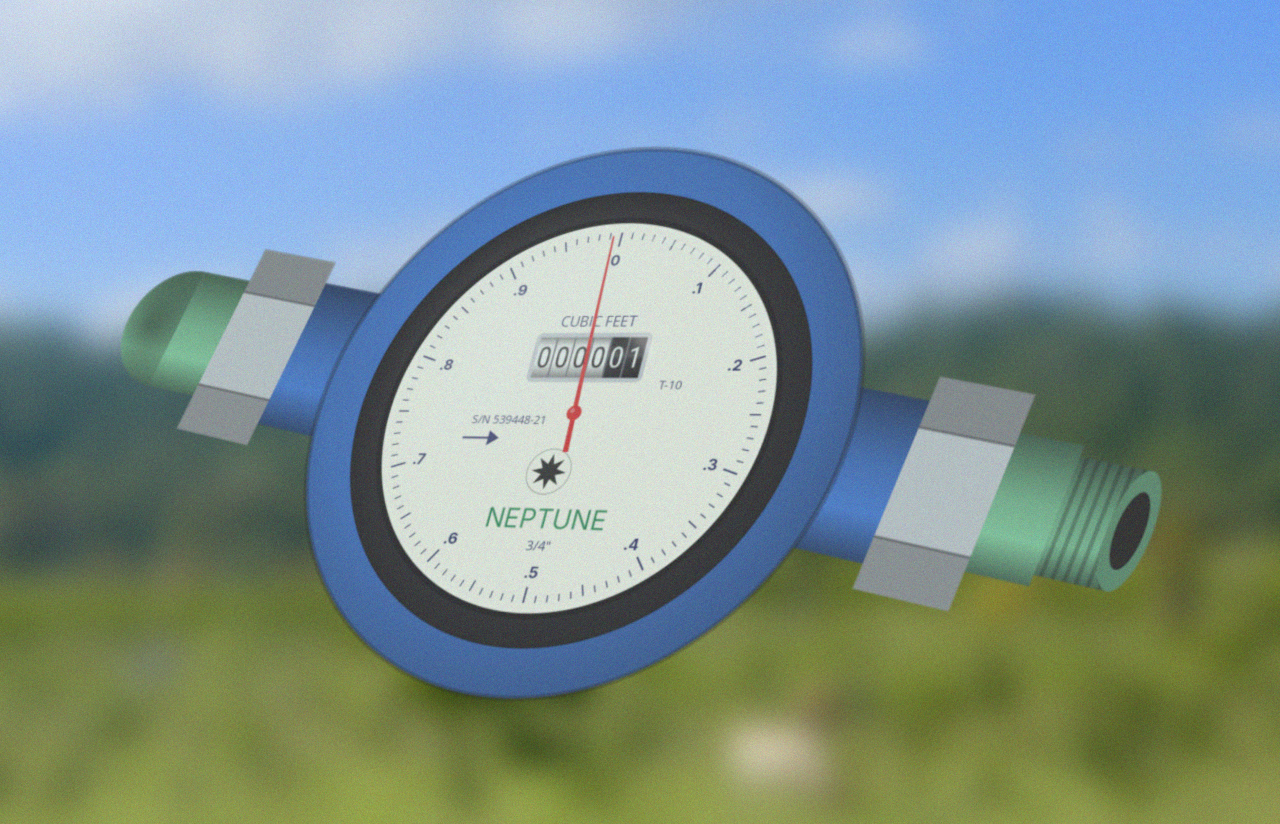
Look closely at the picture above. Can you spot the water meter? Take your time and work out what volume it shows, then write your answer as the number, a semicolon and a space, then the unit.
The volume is 0.99; ft³
